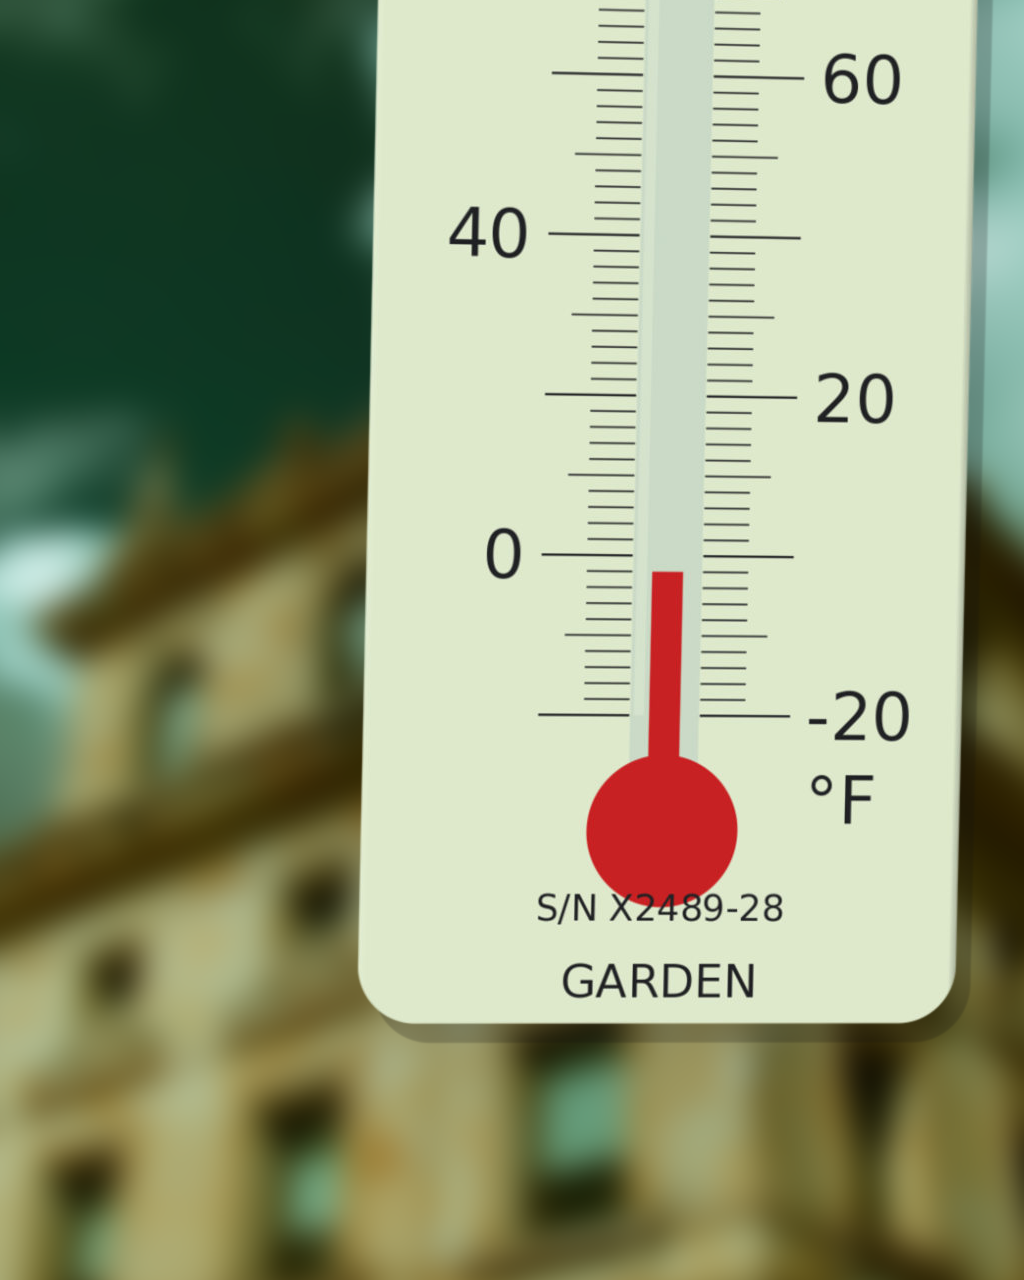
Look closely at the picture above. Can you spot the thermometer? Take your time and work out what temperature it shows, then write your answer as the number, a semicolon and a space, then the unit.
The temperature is -2; °F
